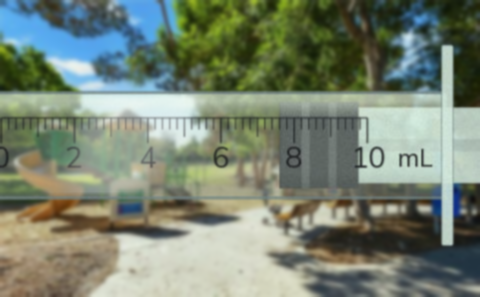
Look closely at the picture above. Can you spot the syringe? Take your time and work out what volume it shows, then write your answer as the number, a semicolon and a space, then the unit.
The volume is 7.6; mL
